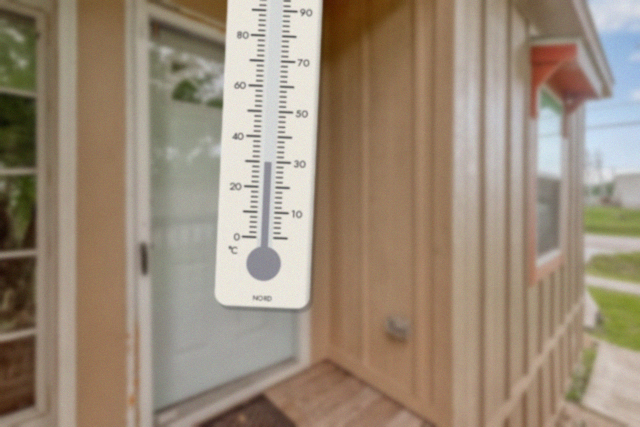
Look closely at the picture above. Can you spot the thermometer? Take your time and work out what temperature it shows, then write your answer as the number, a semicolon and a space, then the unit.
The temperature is 30; °C
